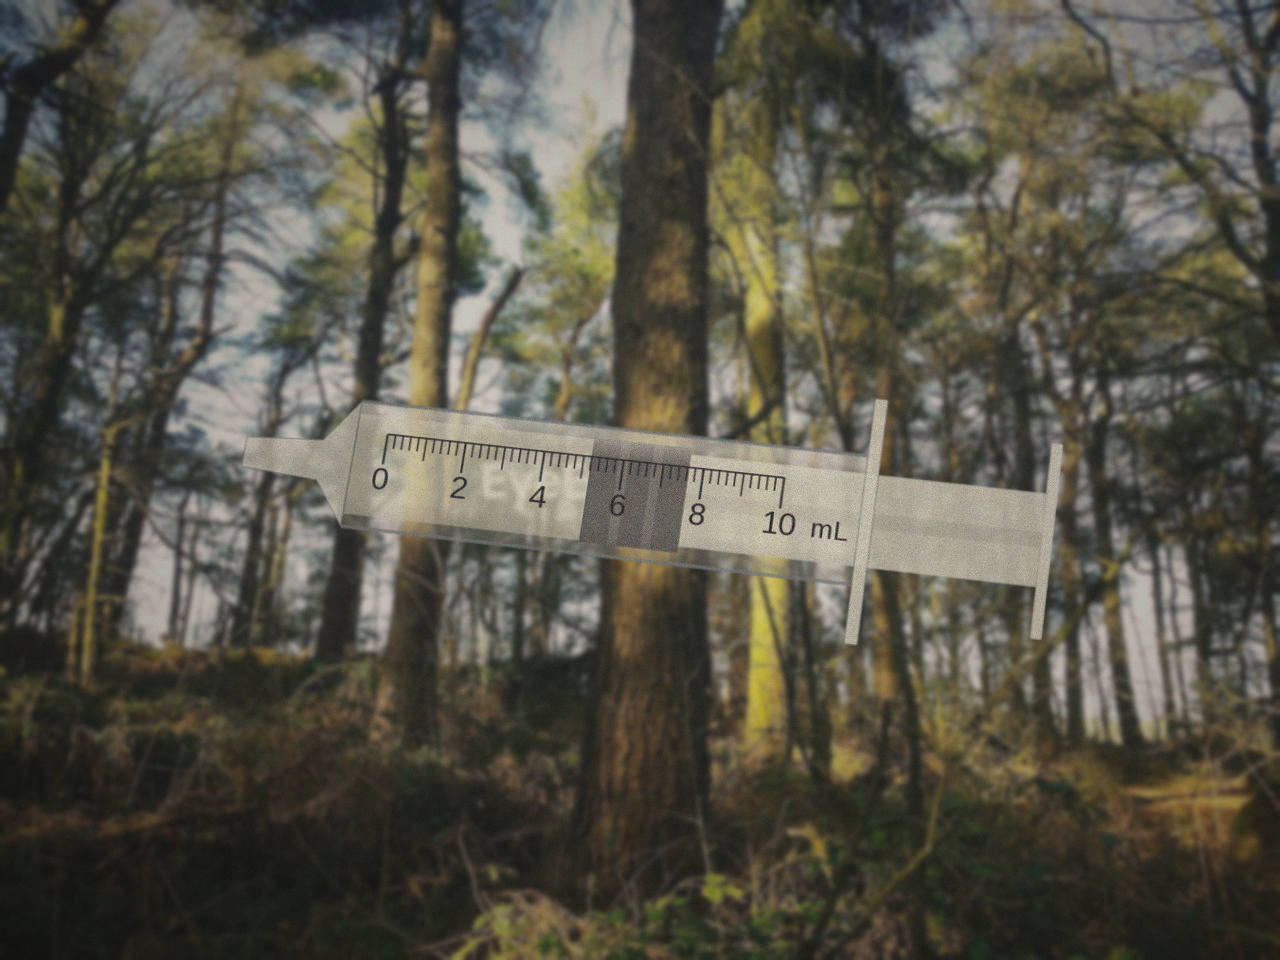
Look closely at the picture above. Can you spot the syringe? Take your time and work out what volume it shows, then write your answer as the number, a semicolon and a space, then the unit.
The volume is 5.2; mL
